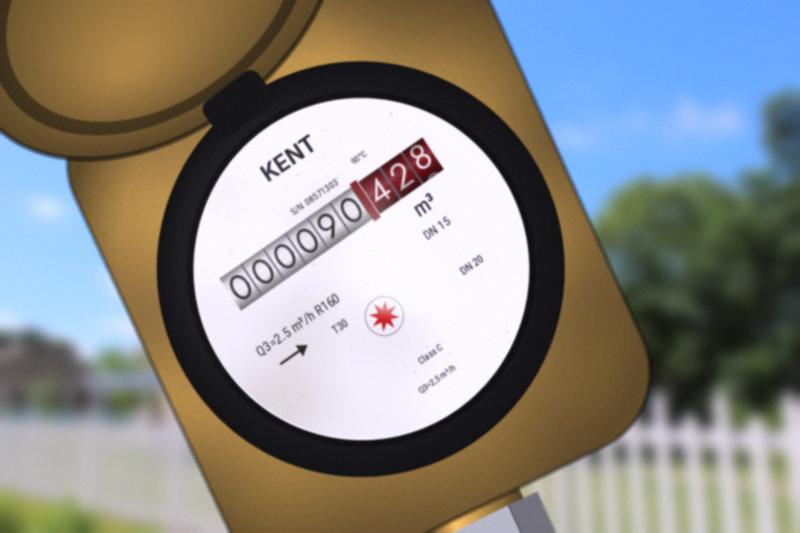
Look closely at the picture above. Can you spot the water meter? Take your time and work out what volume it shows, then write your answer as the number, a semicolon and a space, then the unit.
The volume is 90.428; m³
